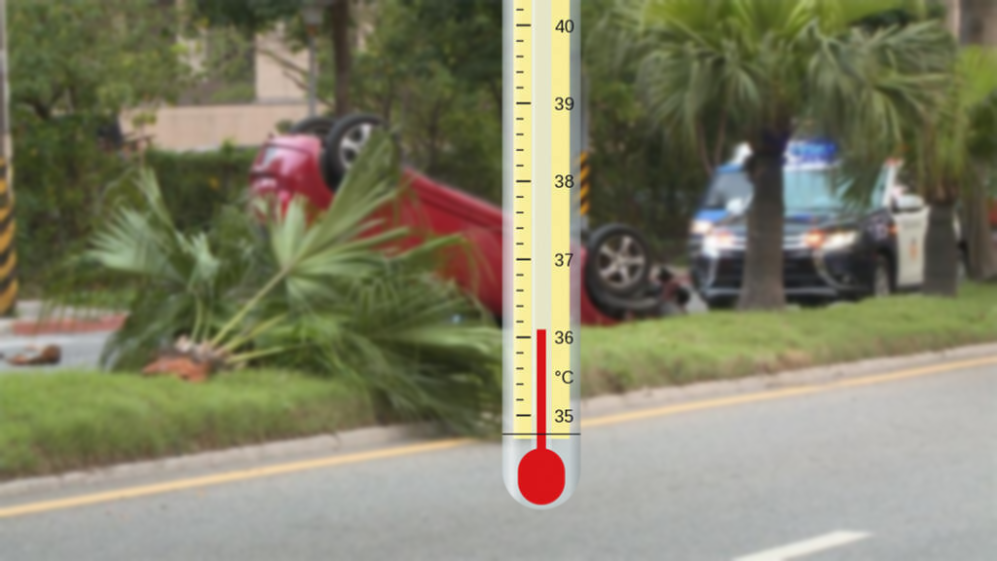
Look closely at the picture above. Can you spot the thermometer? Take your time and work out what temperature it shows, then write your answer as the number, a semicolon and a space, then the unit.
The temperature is 36.1; °C
